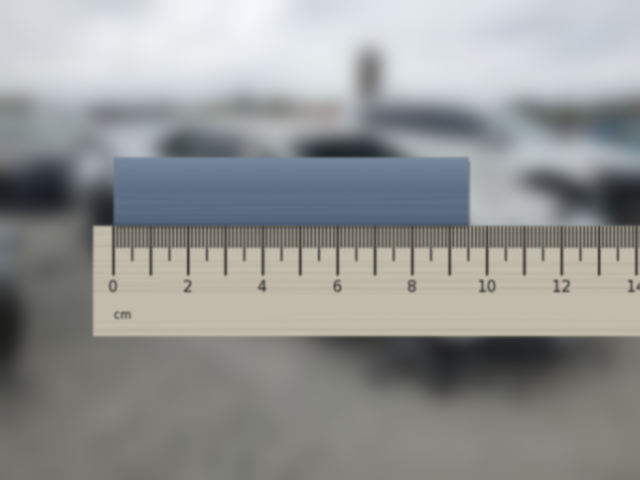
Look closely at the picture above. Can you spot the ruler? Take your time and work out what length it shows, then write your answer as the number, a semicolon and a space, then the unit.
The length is 9.5; cm
